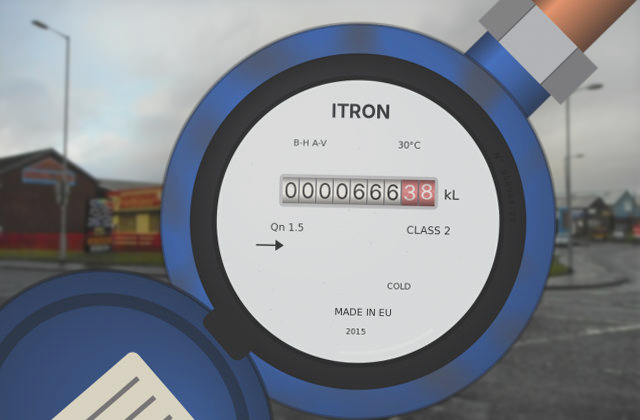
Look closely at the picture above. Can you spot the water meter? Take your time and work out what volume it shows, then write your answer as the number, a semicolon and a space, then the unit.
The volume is 666.38; kL
